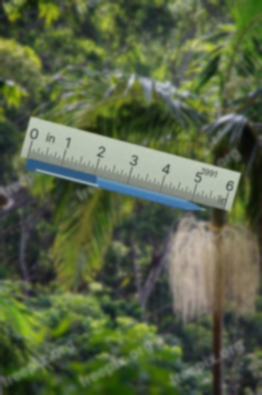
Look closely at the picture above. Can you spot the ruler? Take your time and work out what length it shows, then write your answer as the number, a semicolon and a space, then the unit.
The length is 5.5; in
